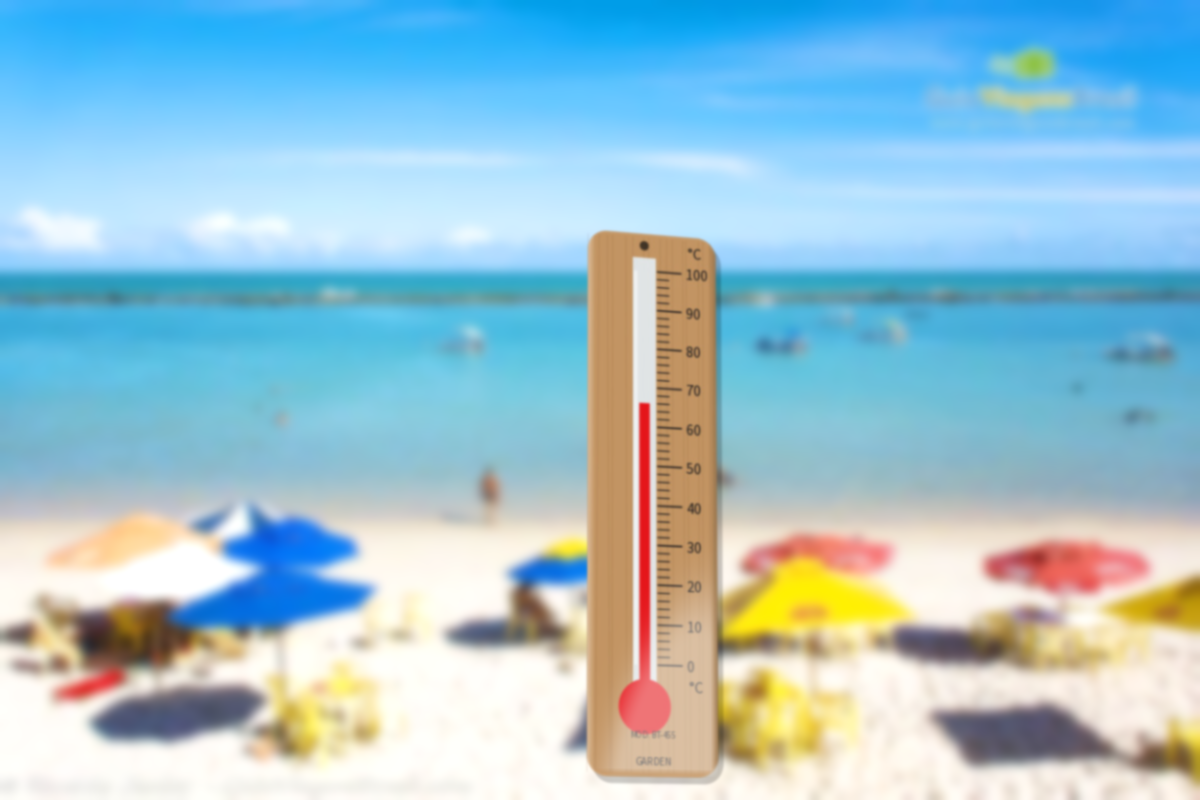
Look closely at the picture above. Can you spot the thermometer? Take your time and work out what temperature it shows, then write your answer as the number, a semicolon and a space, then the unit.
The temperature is 66; °C
